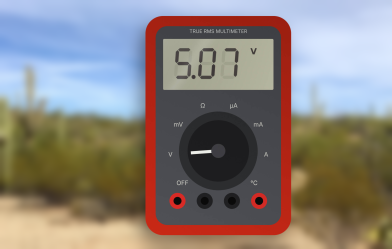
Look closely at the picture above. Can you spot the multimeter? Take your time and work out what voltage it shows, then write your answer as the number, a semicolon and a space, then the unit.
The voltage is 5.07; V
